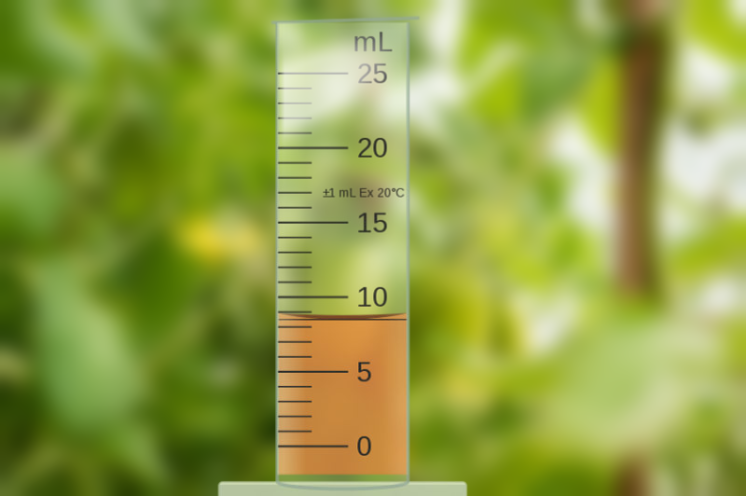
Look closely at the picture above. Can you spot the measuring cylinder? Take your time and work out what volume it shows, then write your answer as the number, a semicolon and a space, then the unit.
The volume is 8.5; mL
